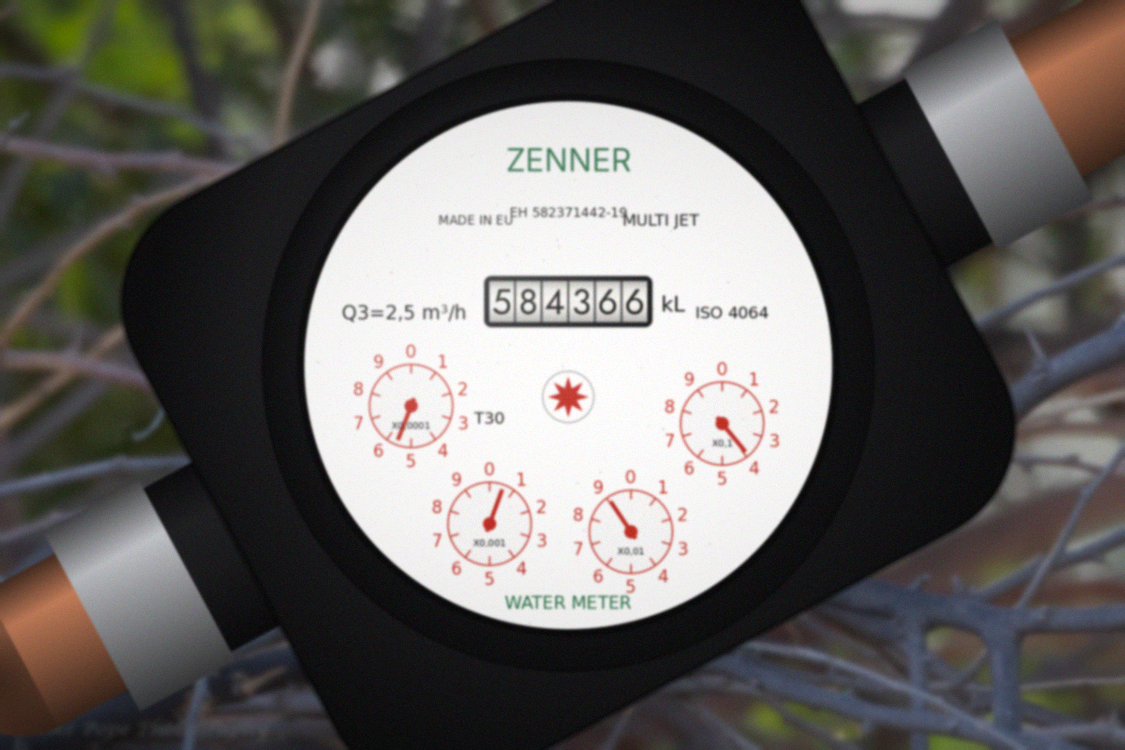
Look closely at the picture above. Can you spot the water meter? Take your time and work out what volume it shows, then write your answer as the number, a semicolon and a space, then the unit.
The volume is 584366.3905; kL
